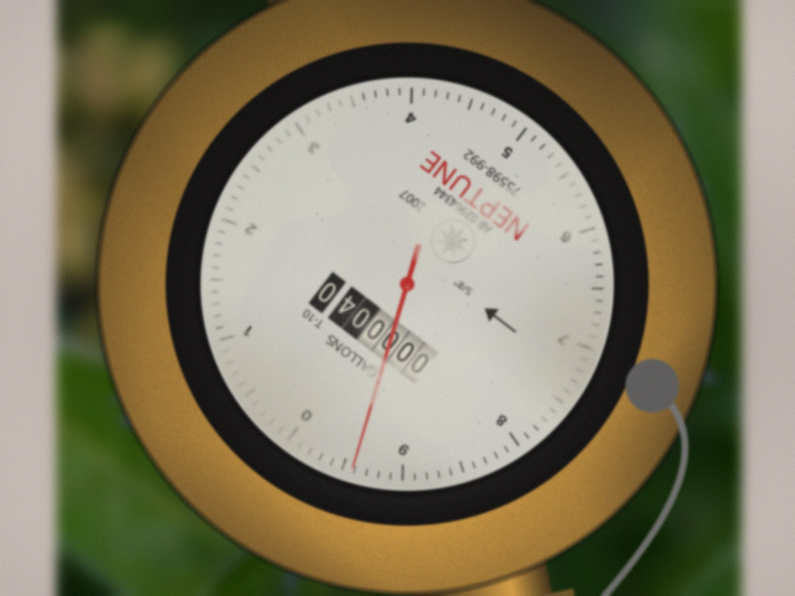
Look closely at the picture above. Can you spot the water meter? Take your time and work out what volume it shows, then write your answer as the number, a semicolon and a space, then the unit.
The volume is 39.4; gal
